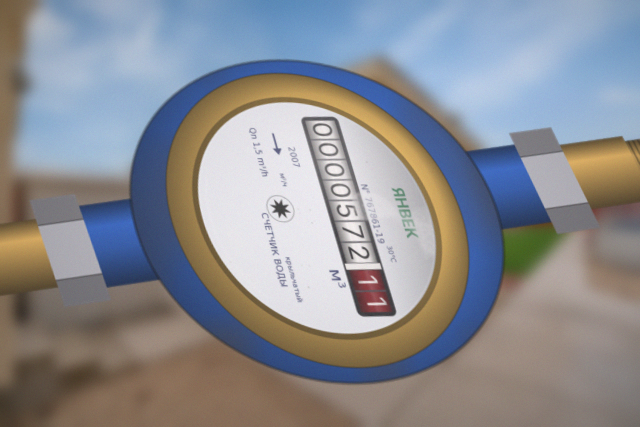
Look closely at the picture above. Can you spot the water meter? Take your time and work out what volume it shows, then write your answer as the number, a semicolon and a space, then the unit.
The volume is 572.11; m³
